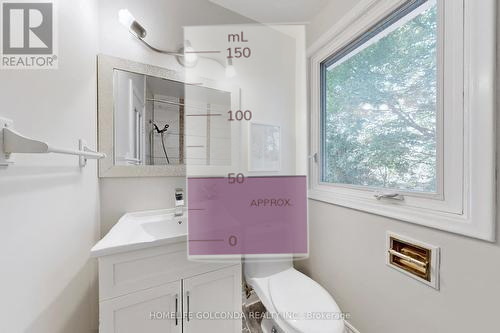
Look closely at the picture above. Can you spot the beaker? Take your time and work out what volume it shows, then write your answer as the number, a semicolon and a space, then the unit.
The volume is 50; mL
